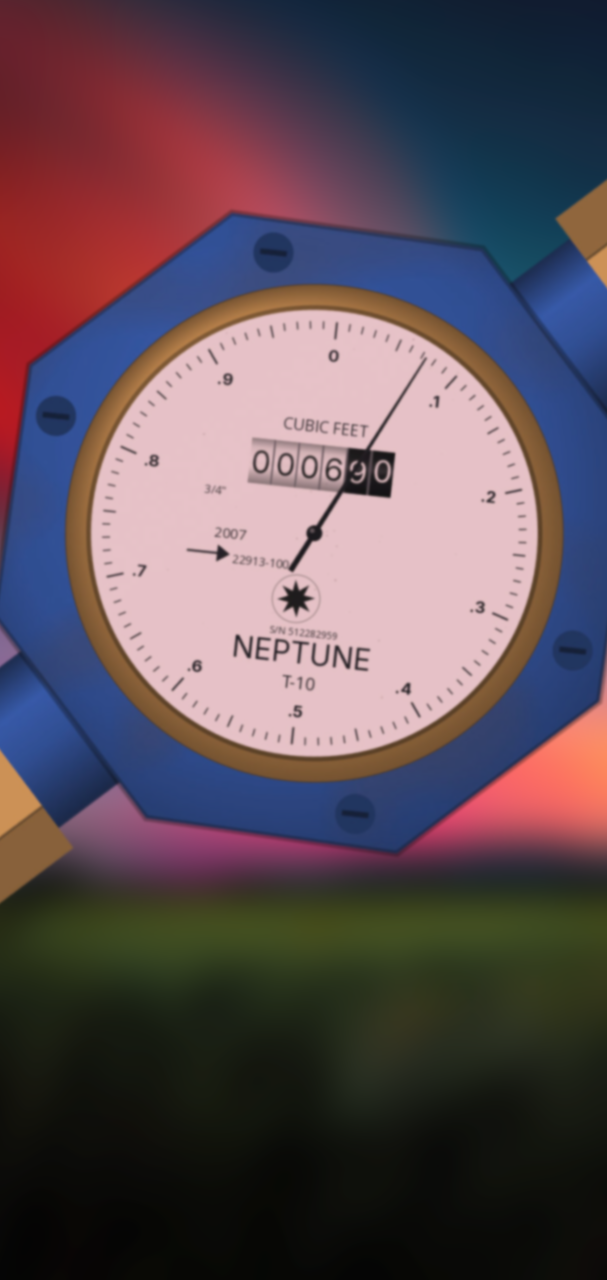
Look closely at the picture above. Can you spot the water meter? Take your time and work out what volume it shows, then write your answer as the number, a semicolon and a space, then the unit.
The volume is 690.07; ft³
